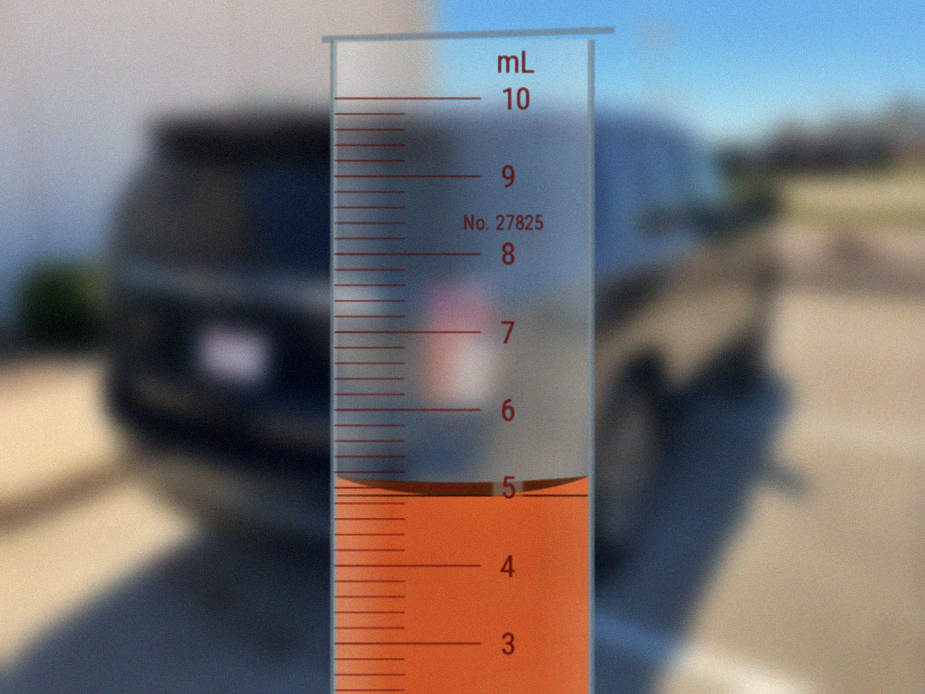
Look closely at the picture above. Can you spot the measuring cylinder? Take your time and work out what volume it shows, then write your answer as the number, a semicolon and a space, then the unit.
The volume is 4.9; mL
